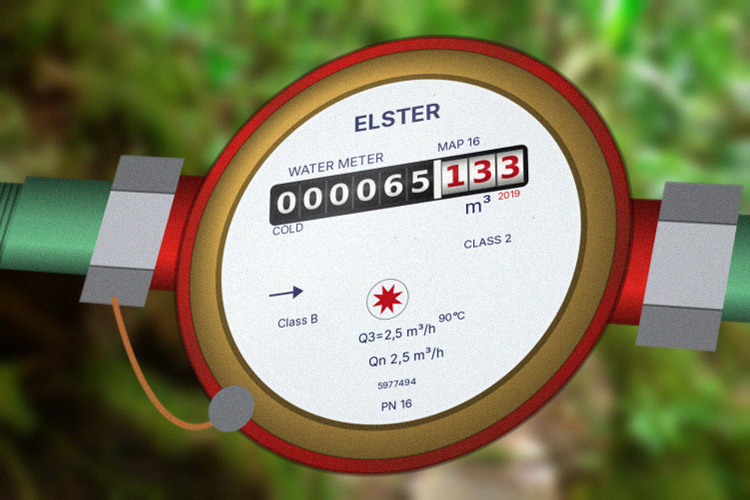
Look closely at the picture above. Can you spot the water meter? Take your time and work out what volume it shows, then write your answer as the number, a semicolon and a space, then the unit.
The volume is 65.133; m³
